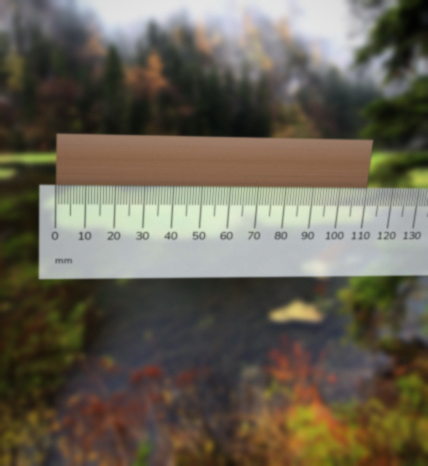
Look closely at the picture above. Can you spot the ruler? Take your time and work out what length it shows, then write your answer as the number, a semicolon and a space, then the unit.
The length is 110; mm
